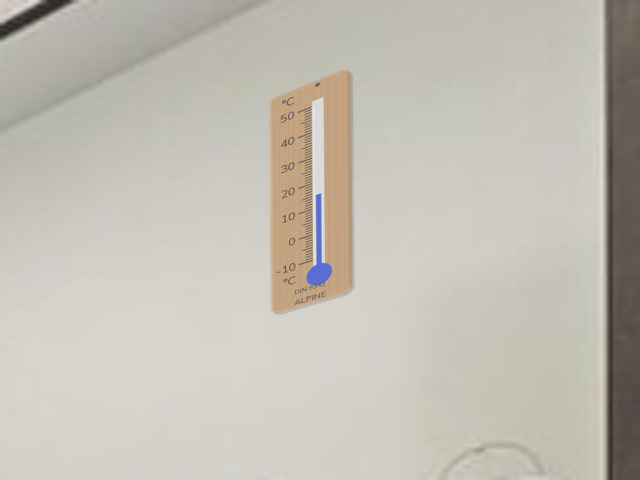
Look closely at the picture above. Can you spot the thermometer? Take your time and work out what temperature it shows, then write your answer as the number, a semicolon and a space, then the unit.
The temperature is 15; °C
